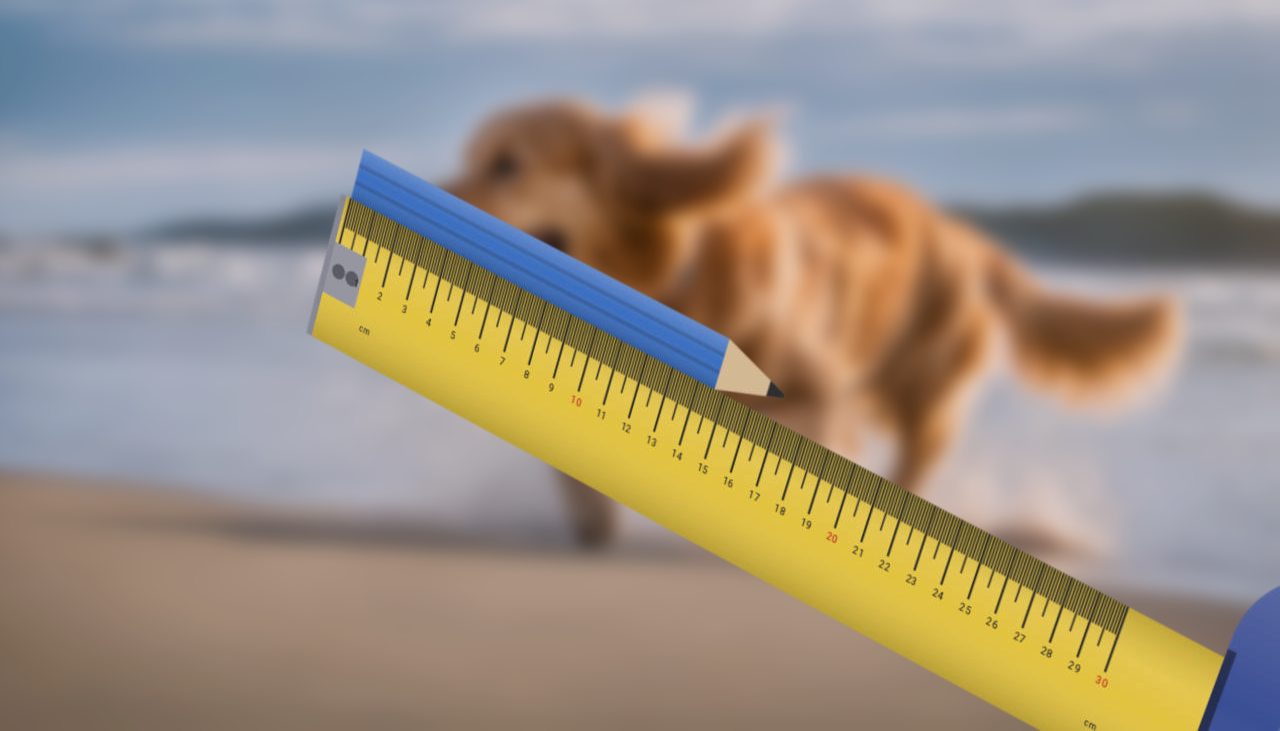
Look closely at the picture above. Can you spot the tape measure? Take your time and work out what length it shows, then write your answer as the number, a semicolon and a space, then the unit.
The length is 17; cm
